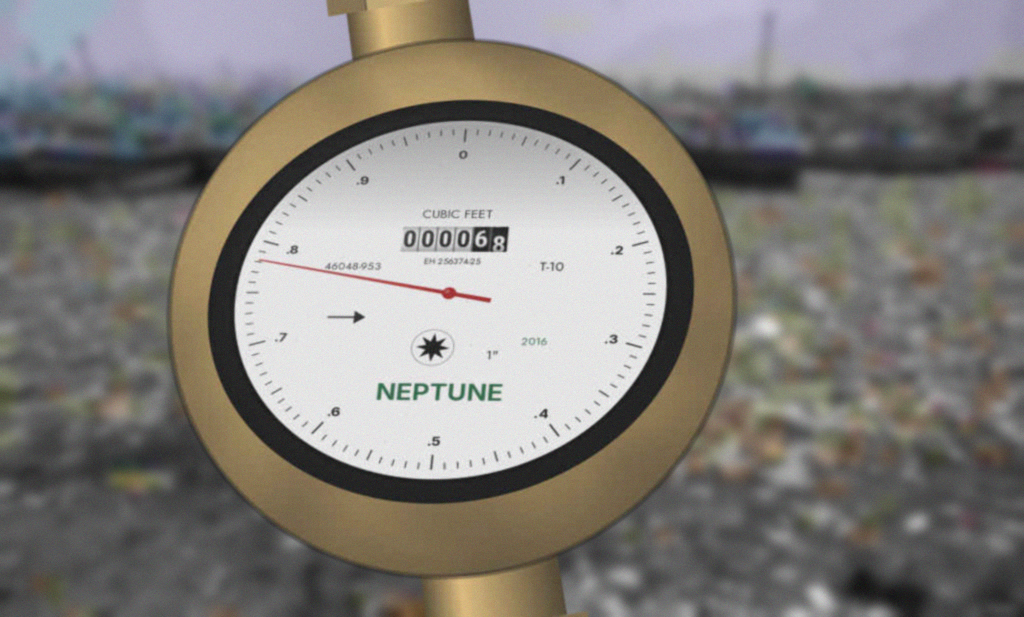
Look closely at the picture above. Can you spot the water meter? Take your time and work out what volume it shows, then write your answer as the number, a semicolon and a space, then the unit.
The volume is 67.78; ft³
